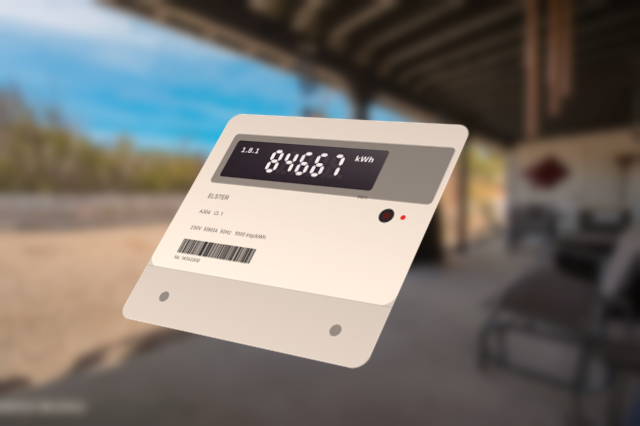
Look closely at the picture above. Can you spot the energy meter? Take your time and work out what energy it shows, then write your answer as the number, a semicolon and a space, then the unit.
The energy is 84667; kWh
